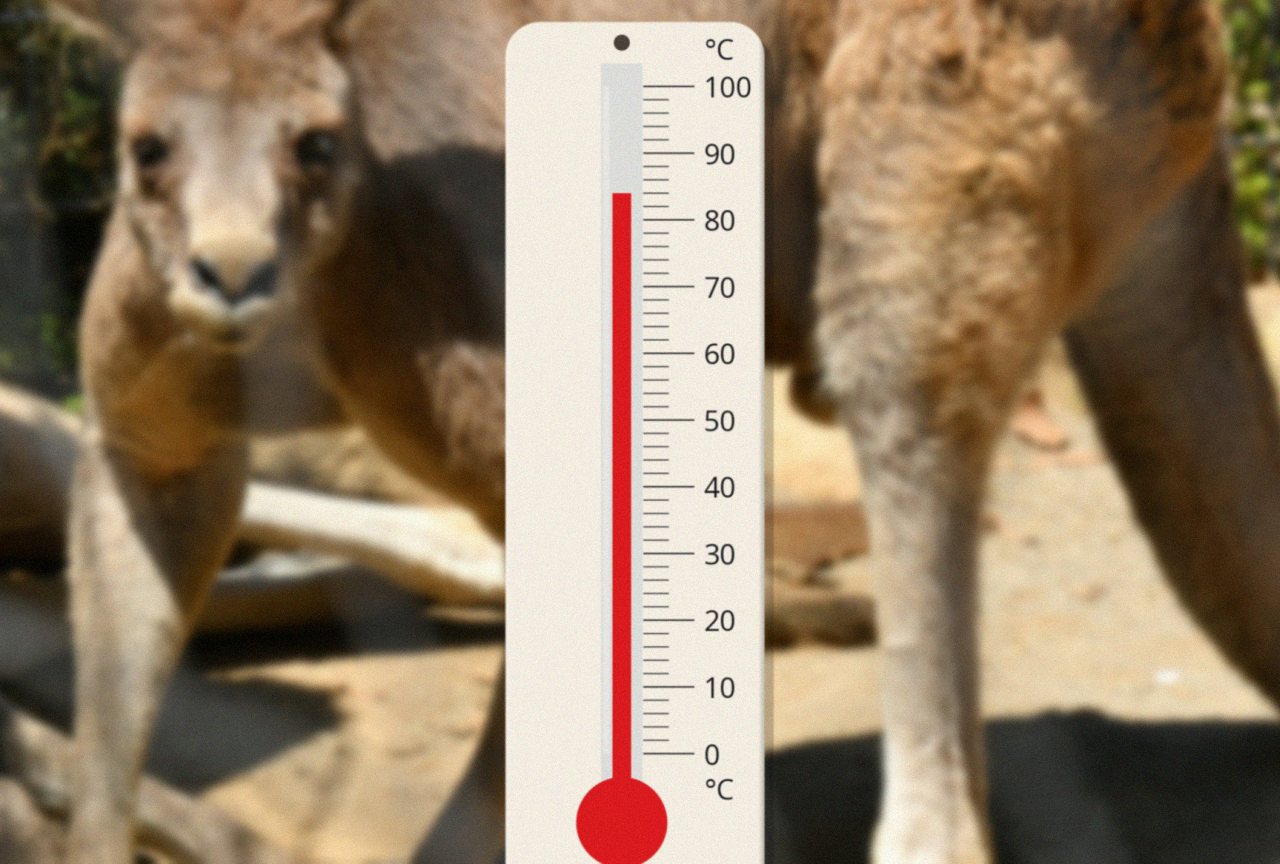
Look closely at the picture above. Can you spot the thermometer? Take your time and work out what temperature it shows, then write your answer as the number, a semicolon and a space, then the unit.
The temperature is 84; °C
